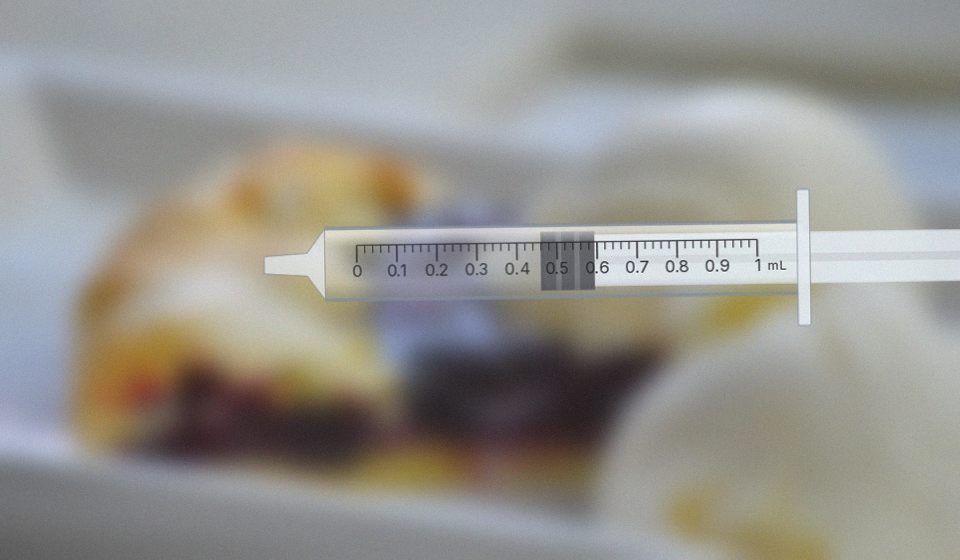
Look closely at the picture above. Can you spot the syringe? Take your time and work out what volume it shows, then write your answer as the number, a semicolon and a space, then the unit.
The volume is 0.46; mL
